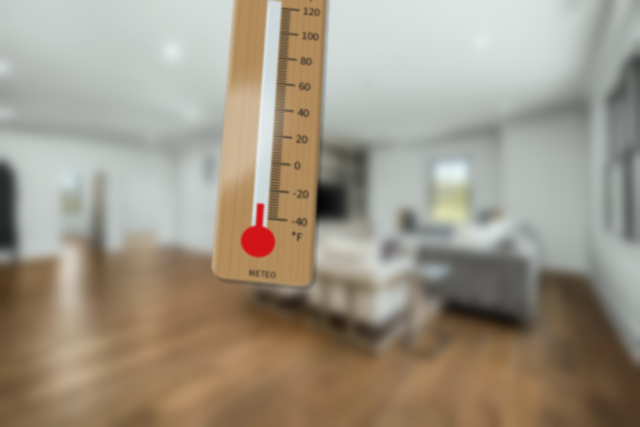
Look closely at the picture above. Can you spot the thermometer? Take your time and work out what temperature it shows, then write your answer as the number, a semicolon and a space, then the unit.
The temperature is -30; °F
